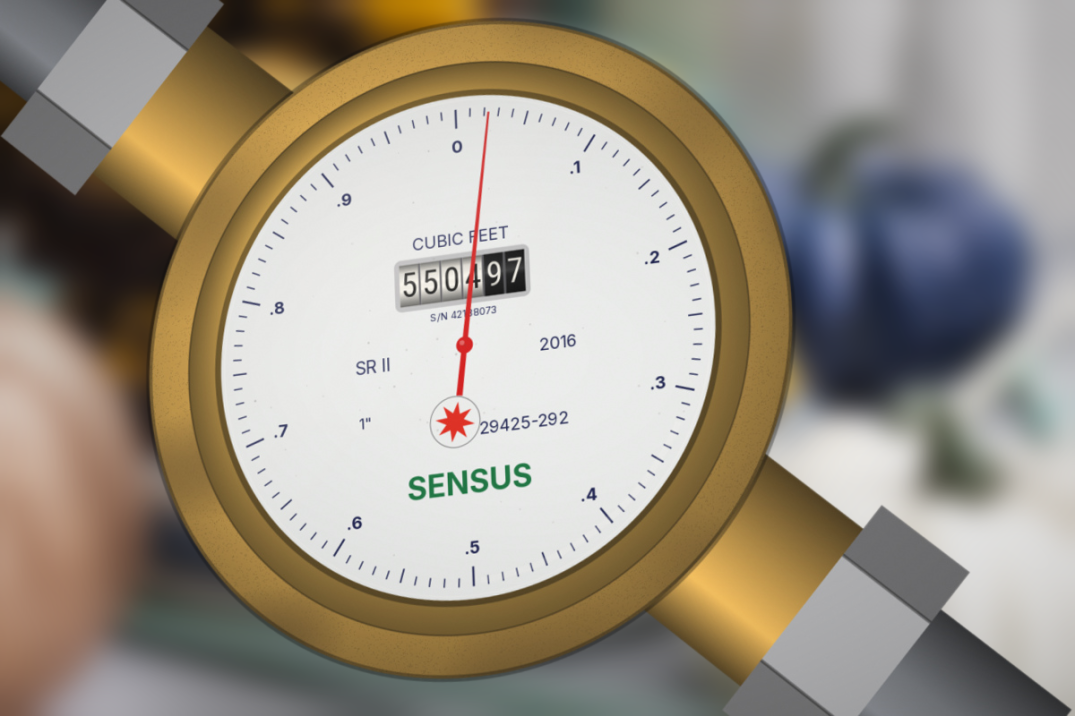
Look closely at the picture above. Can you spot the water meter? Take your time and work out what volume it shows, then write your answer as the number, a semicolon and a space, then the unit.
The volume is 550497.02; ft³
